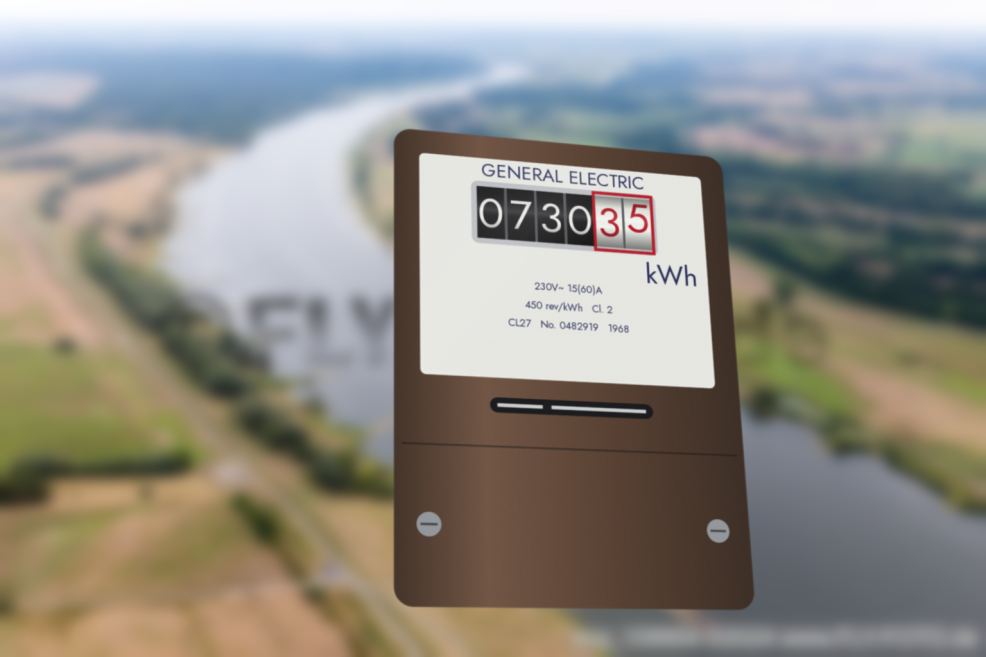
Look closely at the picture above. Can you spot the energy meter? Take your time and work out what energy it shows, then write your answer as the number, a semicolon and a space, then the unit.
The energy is 730.35; kWh
